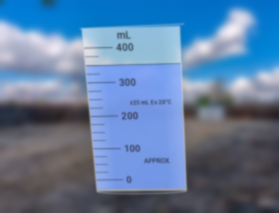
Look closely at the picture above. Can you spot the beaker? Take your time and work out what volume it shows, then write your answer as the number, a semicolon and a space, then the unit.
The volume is 350; mL
